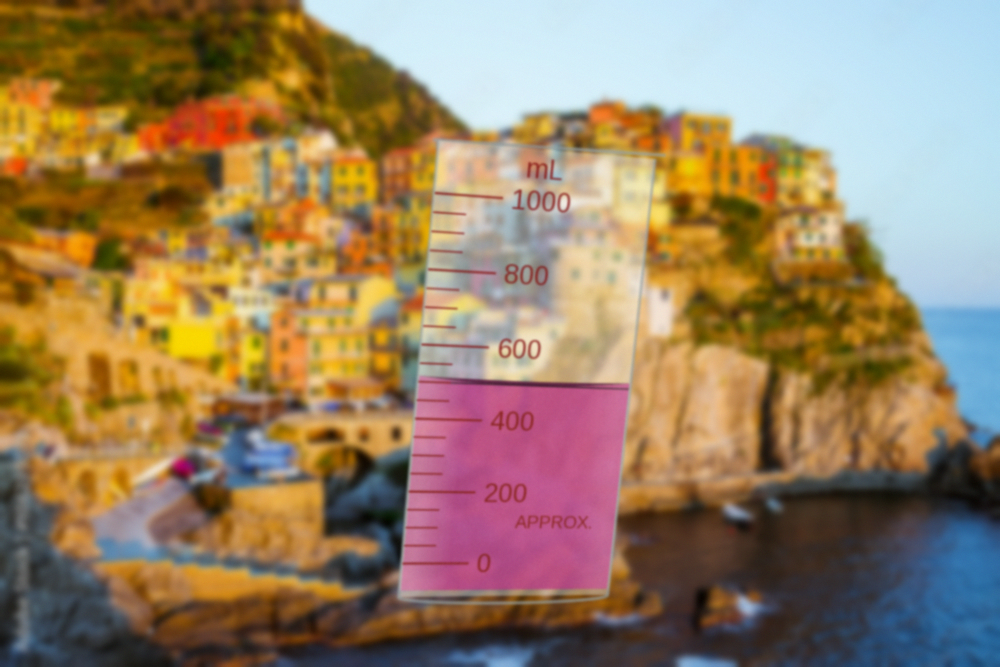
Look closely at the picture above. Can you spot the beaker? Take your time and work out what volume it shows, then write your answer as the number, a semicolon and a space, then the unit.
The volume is 500; mL
